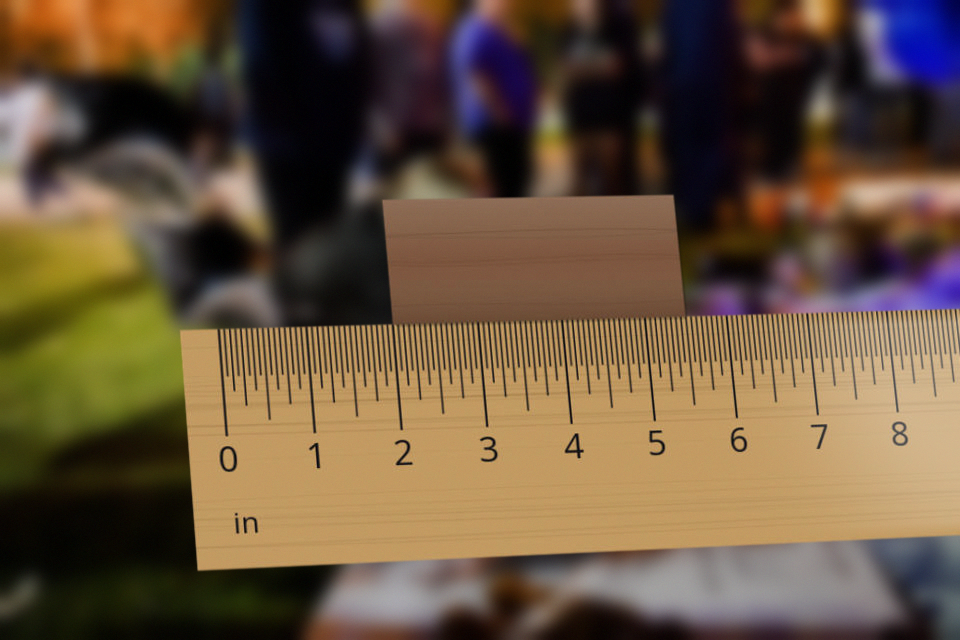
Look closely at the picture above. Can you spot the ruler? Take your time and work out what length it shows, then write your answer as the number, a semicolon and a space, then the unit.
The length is 3.5; in
